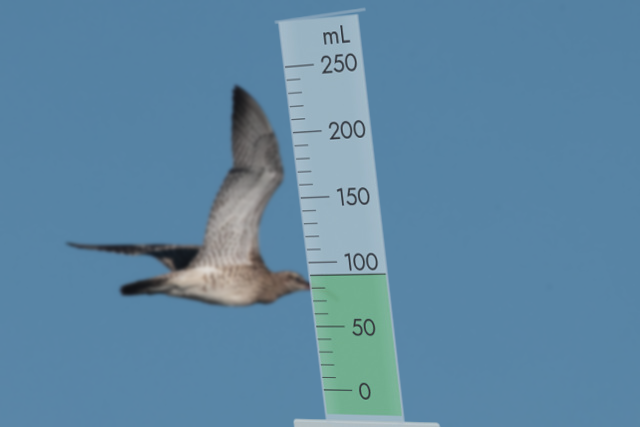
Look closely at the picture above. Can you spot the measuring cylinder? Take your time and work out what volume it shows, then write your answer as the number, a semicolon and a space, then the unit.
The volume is 90; mL
